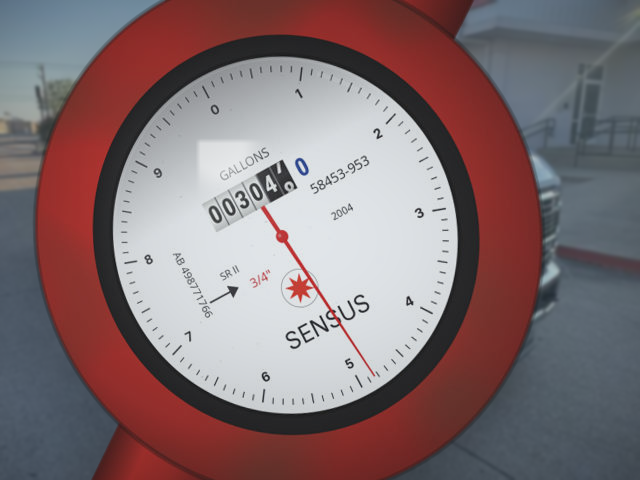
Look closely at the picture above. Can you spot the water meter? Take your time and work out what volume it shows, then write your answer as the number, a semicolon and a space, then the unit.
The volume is 30474.8; gal
